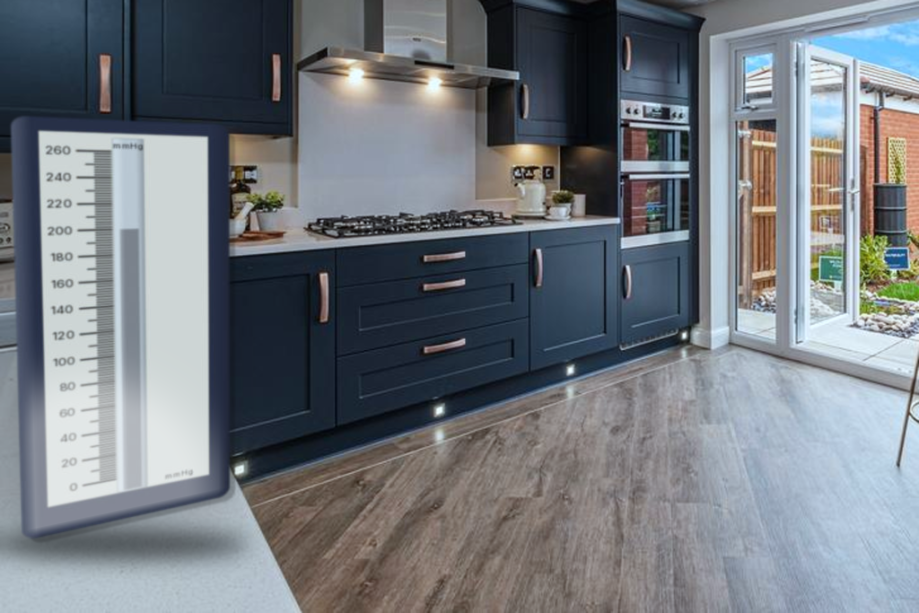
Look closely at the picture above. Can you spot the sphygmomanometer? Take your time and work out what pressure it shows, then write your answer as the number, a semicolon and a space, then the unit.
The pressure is 200; mmHg
